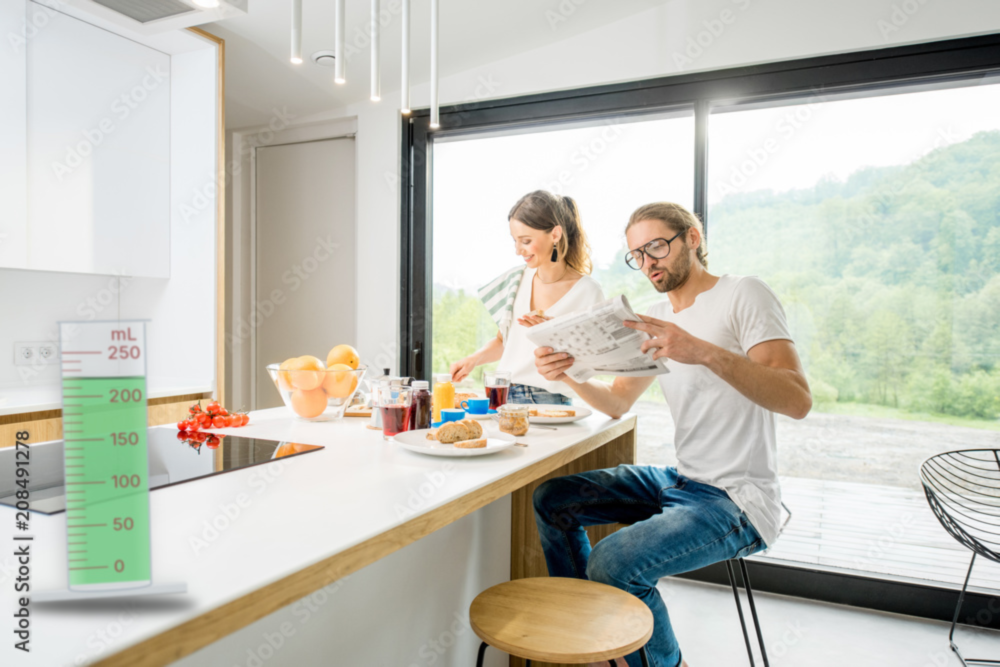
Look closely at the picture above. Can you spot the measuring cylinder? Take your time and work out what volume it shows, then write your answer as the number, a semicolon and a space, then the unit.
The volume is 220; mL
